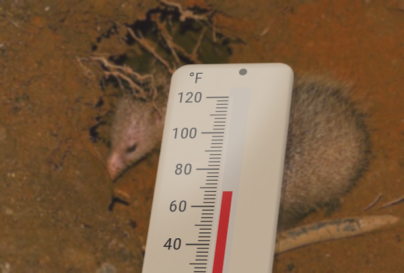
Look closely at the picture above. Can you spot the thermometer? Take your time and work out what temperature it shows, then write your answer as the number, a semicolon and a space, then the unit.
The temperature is 68; °F
